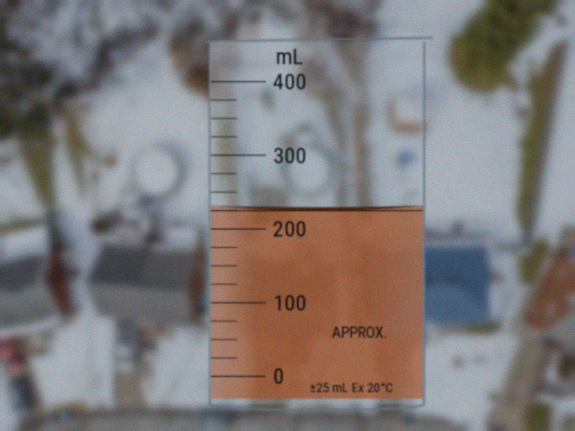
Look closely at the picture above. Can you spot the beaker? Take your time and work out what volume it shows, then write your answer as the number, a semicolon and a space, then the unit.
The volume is 225; mL
